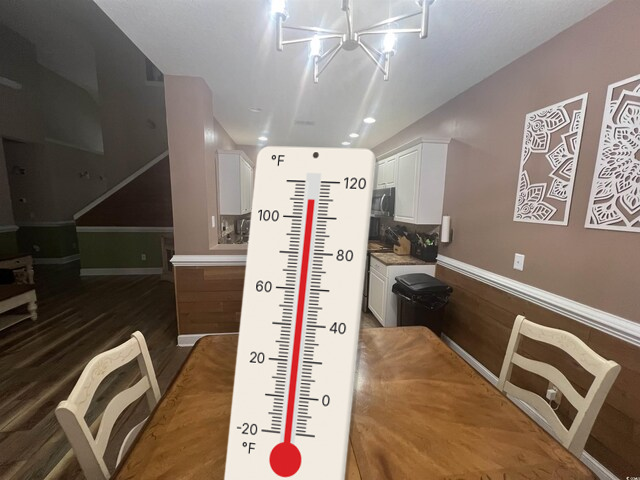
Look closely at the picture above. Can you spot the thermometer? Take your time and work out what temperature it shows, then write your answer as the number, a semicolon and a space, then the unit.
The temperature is 110; °F
